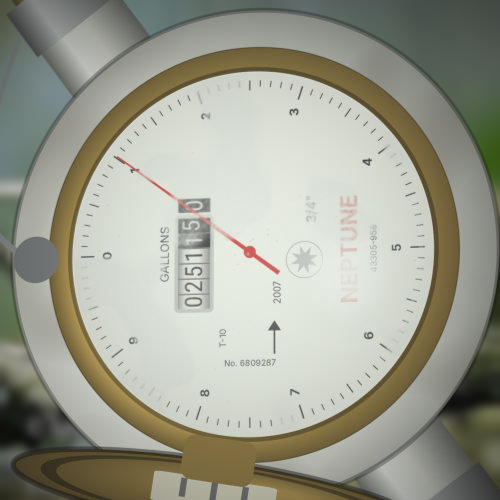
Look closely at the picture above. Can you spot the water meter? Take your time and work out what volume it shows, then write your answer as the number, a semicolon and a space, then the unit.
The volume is 251151.0; gal
